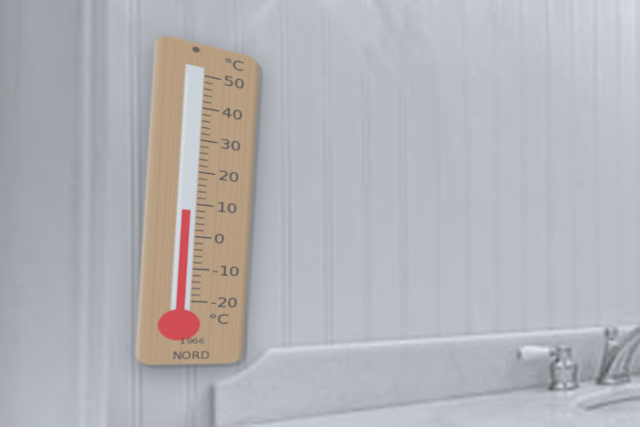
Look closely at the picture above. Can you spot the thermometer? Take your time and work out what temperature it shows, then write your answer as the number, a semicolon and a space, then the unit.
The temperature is 8; °C
